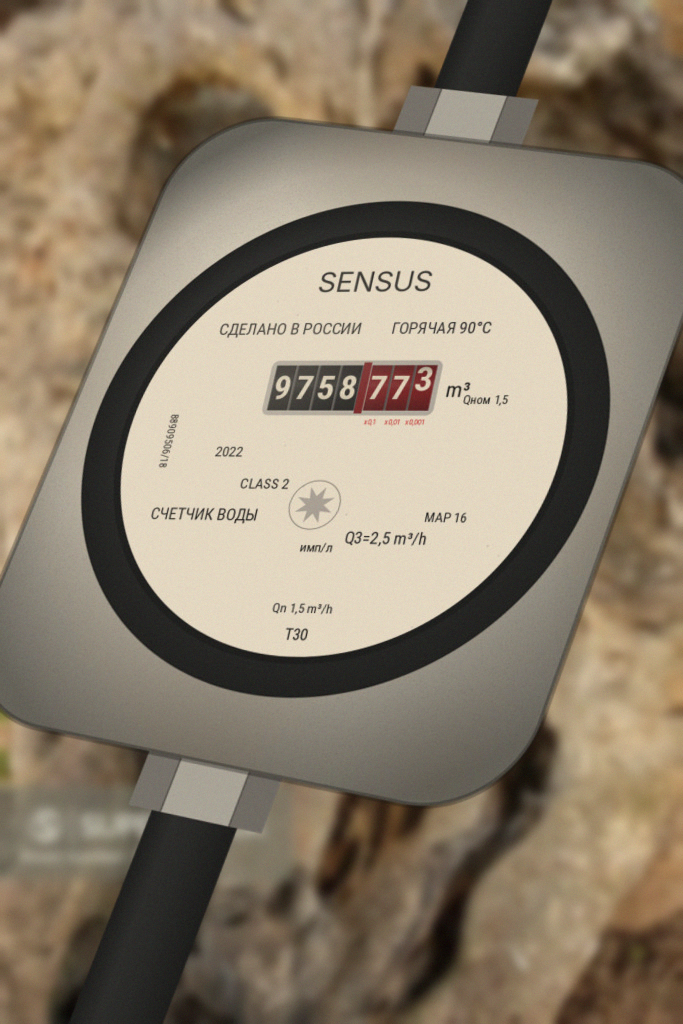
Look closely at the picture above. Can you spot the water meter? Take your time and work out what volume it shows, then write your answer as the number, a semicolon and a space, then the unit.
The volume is 9758.773; m³
